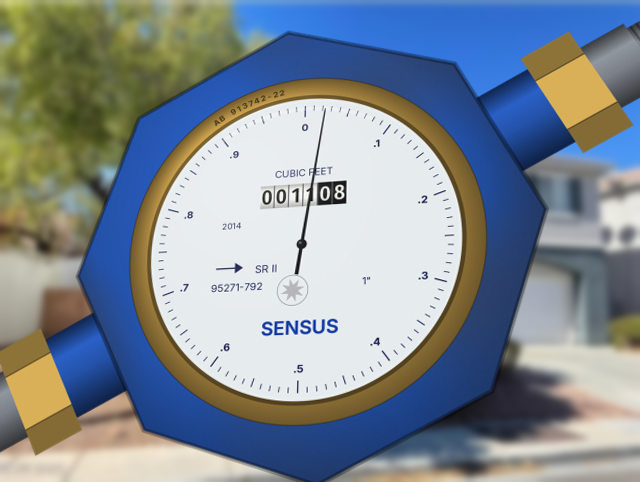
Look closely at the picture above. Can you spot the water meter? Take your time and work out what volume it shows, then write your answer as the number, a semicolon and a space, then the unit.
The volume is 1108.02; ft³
